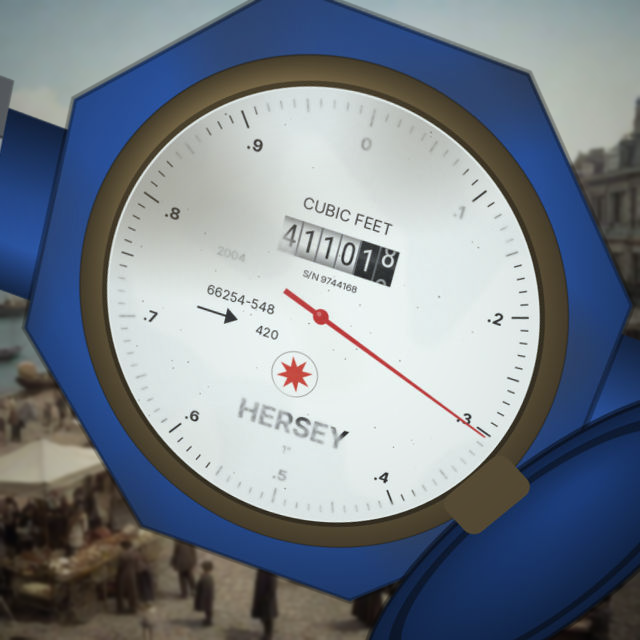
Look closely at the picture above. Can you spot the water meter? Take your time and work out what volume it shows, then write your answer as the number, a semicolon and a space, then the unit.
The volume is 411018.30; ft³
